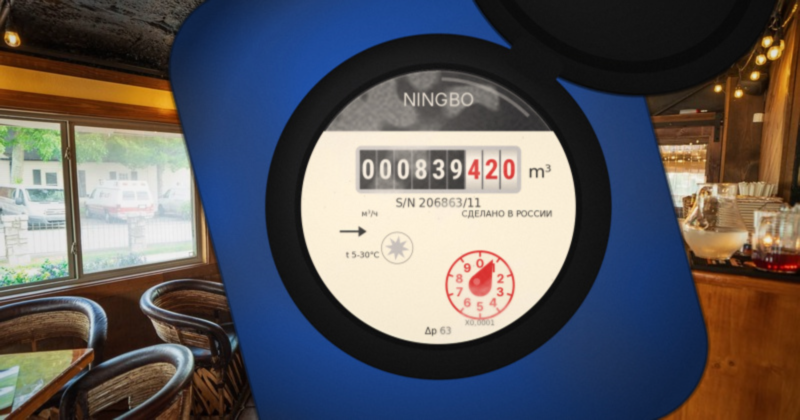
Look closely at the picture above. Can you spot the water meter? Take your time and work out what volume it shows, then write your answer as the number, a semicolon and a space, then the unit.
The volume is 839.4200; m³
